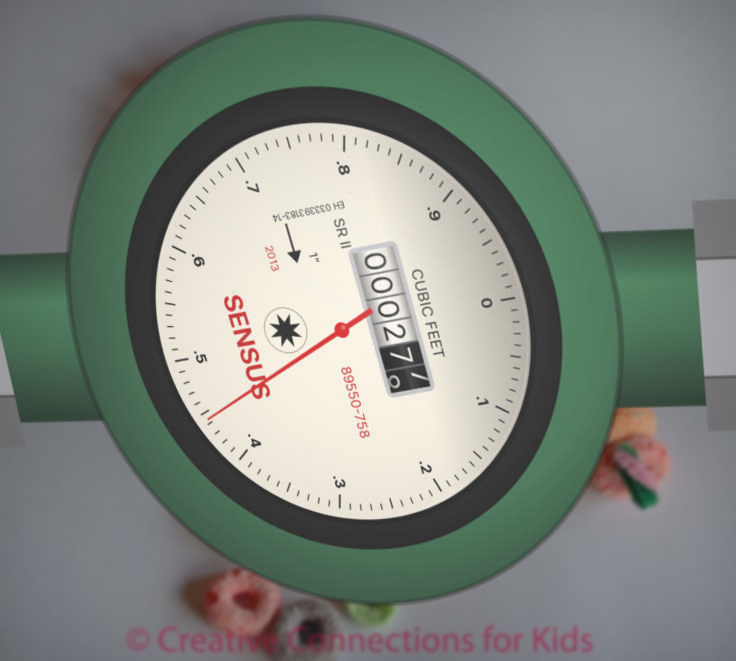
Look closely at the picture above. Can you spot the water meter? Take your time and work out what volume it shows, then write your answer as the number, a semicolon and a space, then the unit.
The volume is 277.44; ft³
